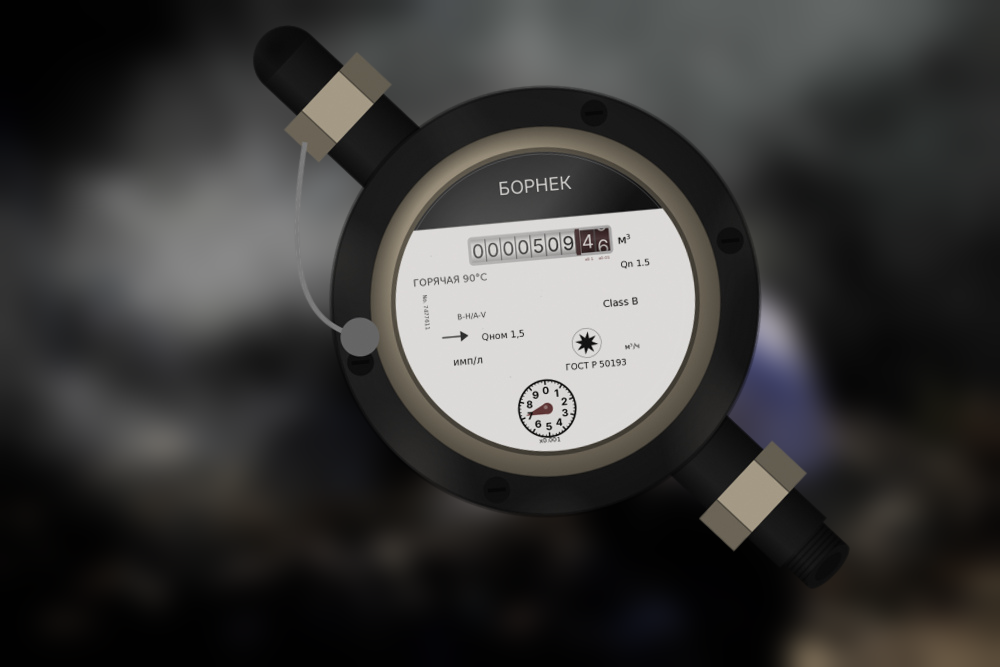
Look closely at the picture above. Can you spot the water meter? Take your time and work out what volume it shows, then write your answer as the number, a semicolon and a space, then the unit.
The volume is 509.457; m³
